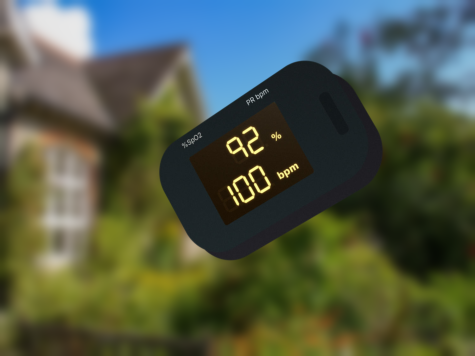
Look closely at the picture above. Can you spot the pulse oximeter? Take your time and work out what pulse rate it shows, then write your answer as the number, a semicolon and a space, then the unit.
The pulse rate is 100; bpm
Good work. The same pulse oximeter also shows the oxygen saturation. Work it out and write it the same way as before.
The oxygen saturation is 92; %
